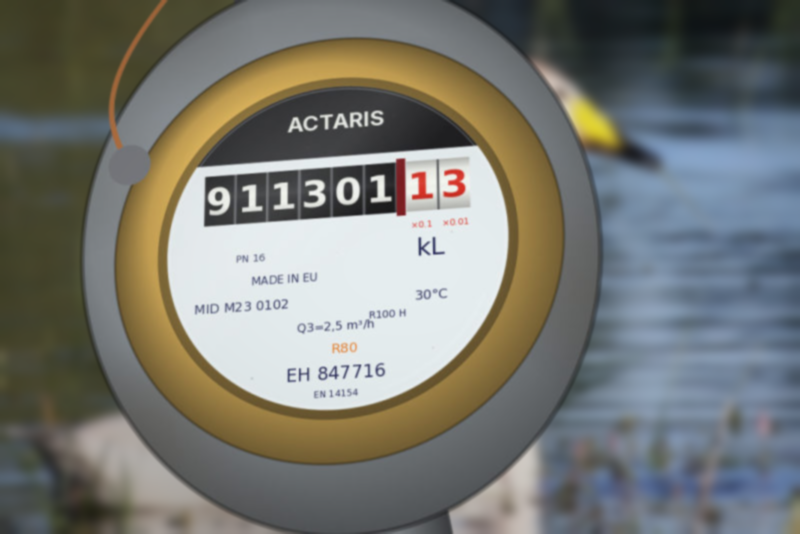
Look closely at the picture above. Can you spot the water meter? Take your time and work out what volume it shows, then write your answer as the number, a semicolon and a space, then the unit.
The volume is 911301.13; kL
